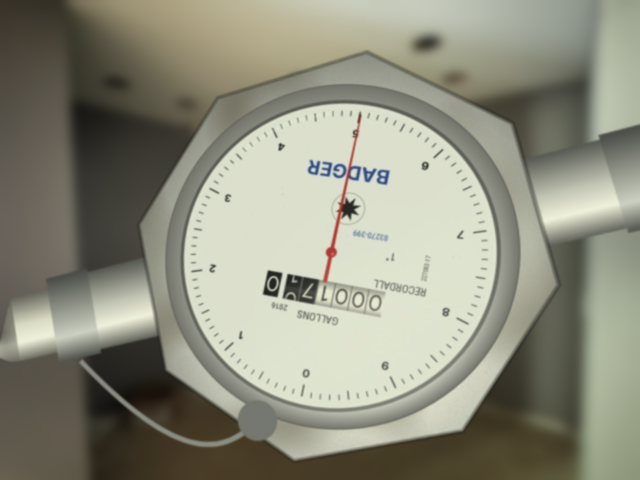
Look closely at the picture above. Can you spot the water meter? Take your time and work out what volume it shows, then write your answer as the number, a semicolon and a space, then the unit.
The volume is 1705.0; gal
